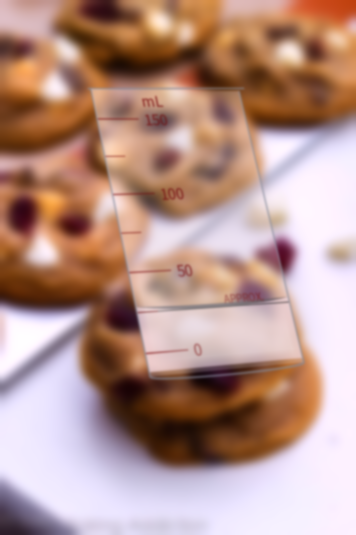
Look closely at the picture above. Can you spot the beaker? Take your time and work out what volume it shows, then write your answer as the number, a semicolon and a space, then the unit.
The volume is 25; mL
